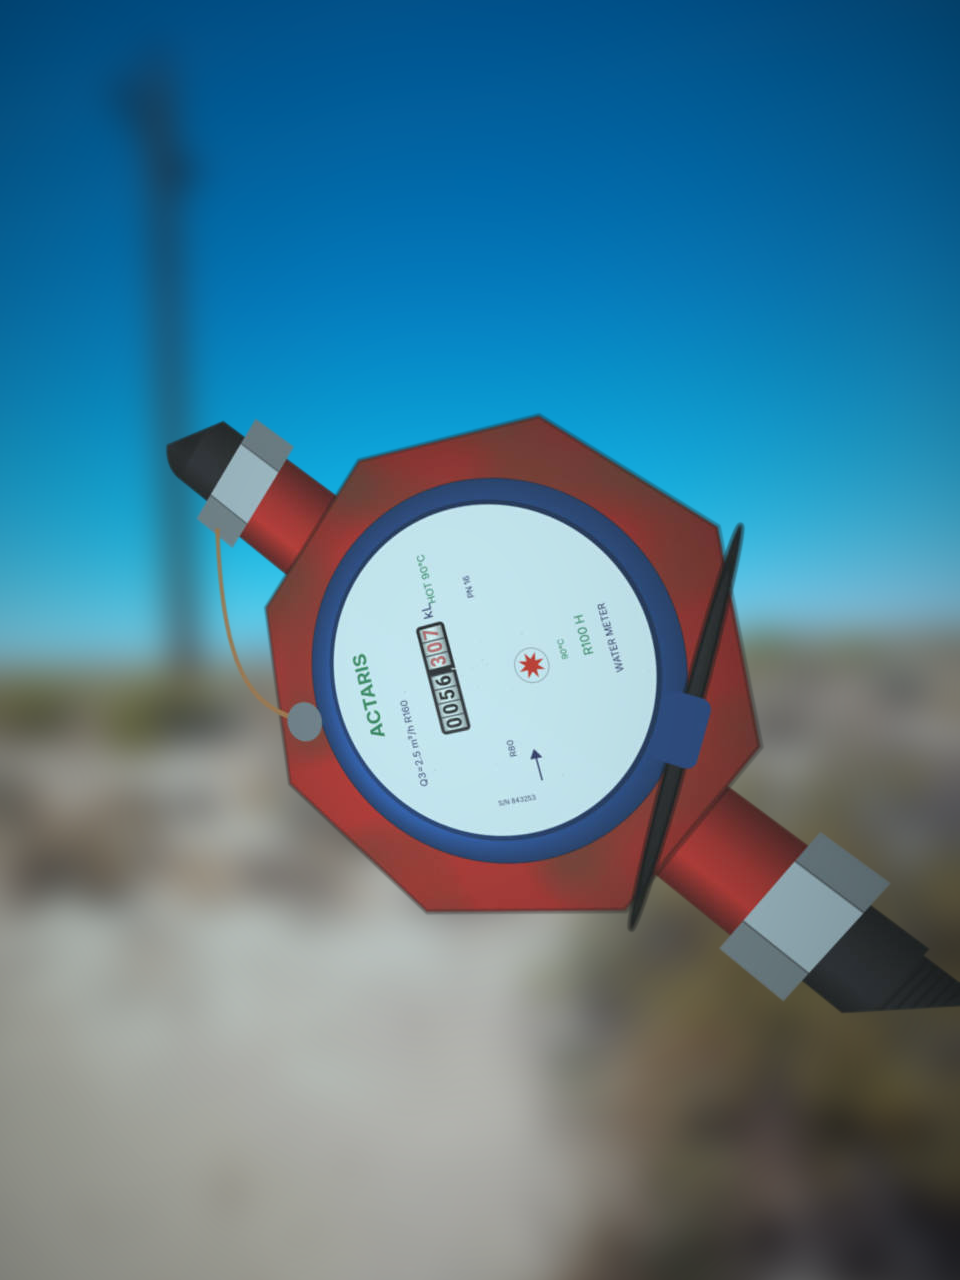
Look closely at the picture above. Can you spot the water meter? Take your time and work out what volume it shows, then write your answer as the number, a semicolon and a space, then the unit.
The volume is 56.307; kL
